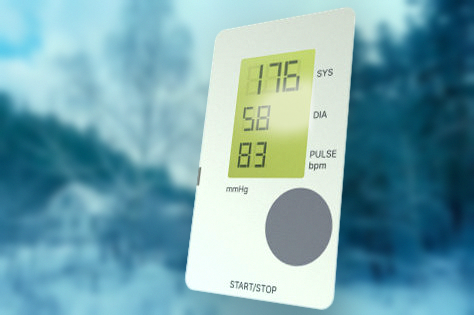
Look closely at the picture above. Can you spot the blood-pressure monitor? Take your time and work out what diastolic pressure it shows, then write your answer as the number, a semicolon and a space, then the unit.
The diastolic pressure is 58; mmHg
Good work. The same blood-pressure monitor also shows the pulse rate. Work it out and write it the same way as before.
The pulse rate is 83; bpm
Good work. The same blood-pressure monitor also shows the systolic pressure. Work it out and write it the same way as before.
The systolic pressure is 176; mmHg
